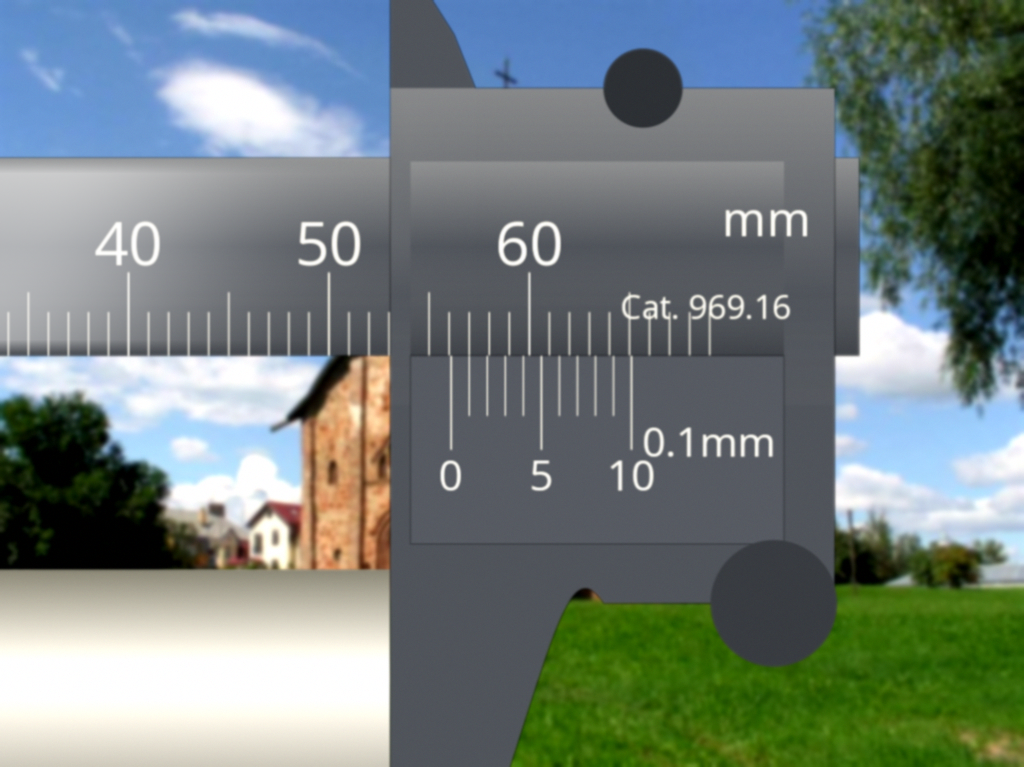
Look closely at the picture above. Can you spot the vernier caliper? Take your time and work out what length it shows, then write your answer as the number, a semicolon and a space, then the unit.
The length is 56.1; mm
